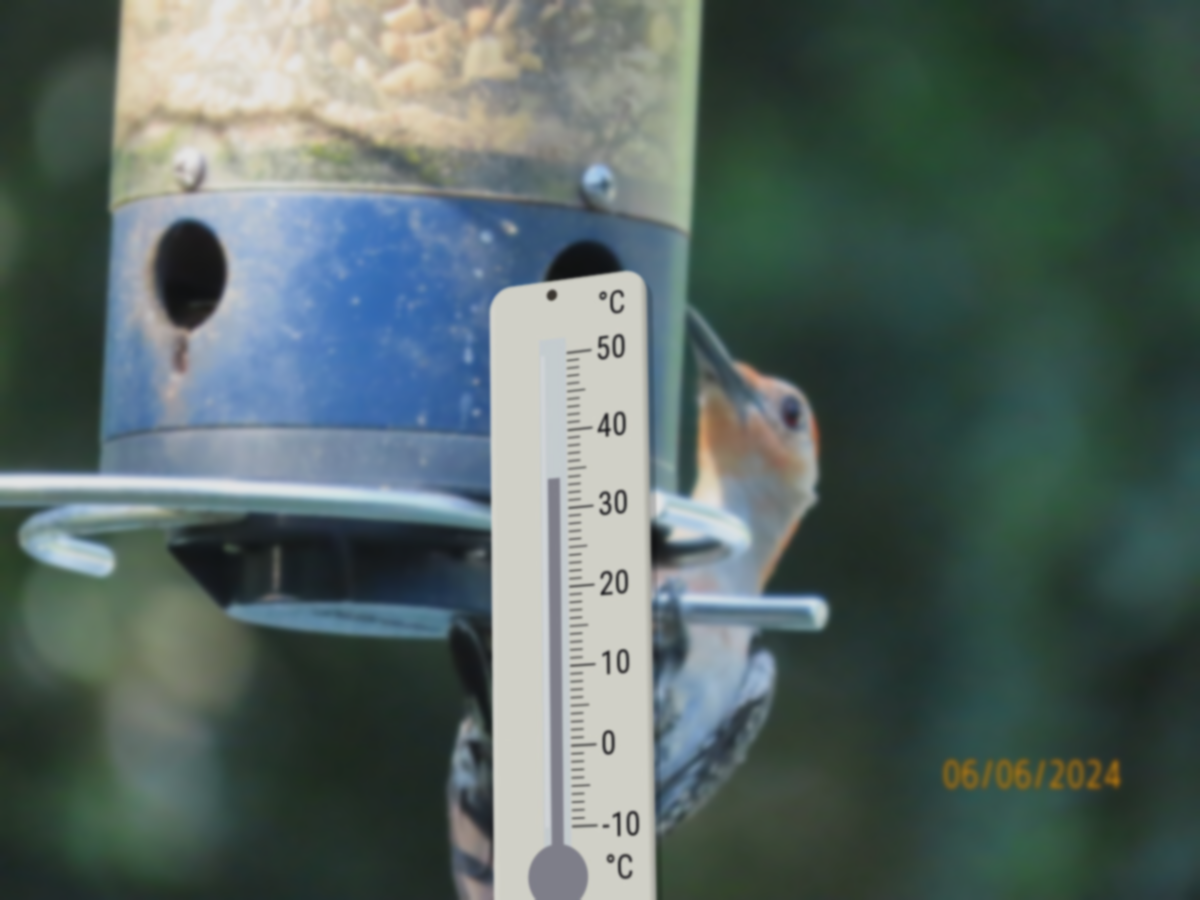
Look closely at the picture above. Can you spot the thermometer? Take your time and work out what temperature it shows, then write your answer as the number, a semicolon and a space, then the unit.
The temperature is 34; °C
